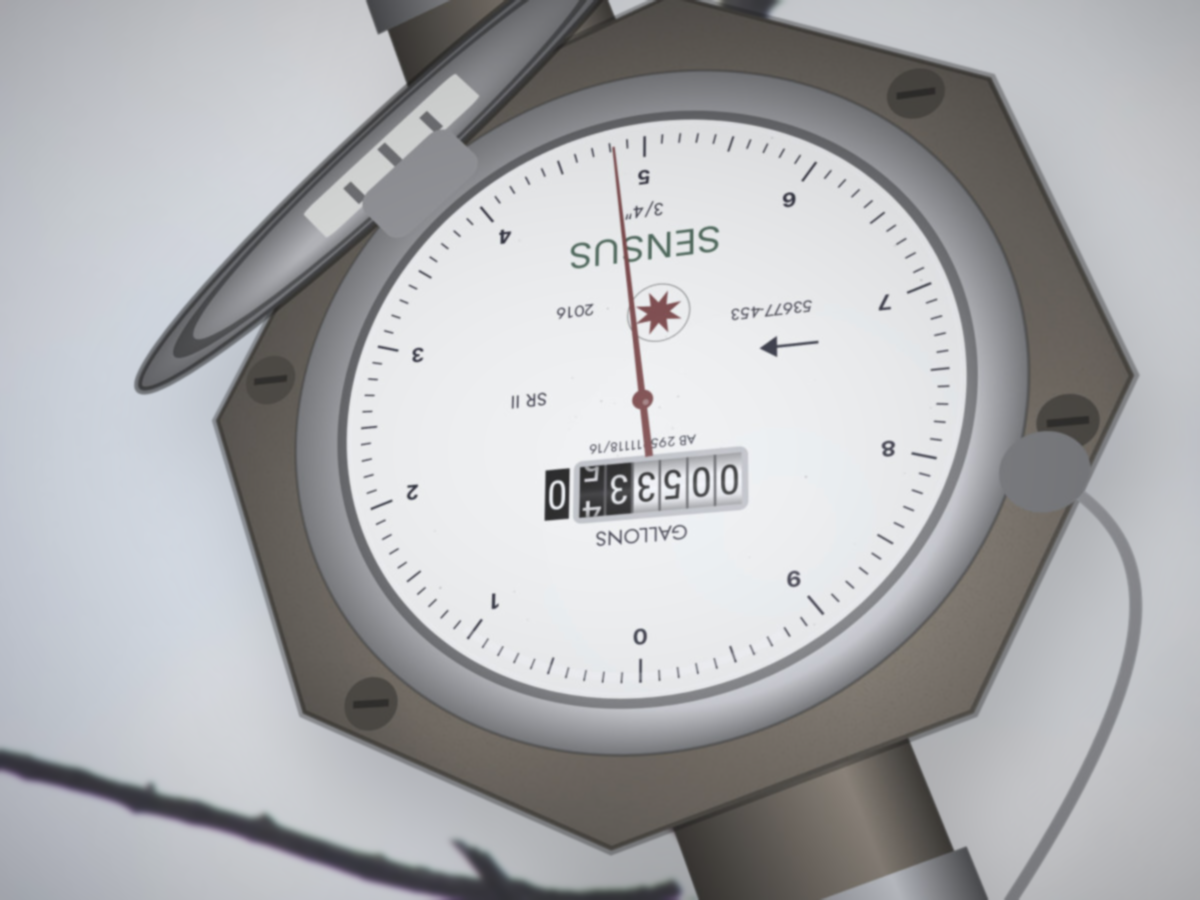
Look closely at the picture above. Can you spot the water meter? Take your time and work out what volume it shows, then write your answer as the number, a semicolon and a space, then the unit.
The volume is 53344.8; gal
